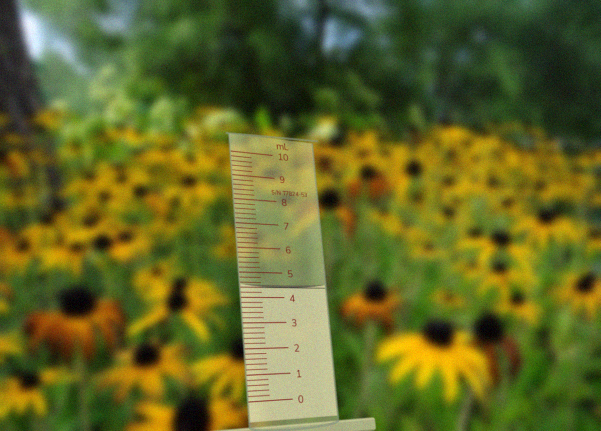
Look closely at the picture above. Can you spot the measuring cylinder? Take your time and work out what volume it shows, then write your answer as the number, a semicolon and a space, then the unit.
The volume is 4.4; mL
